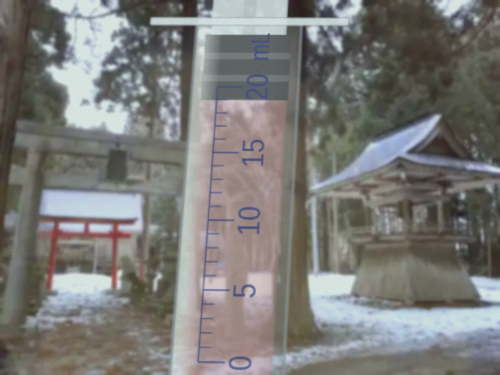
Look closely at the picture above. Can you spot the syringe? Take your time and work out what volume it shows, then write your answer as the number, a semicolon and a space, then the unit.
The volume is 19; mL
